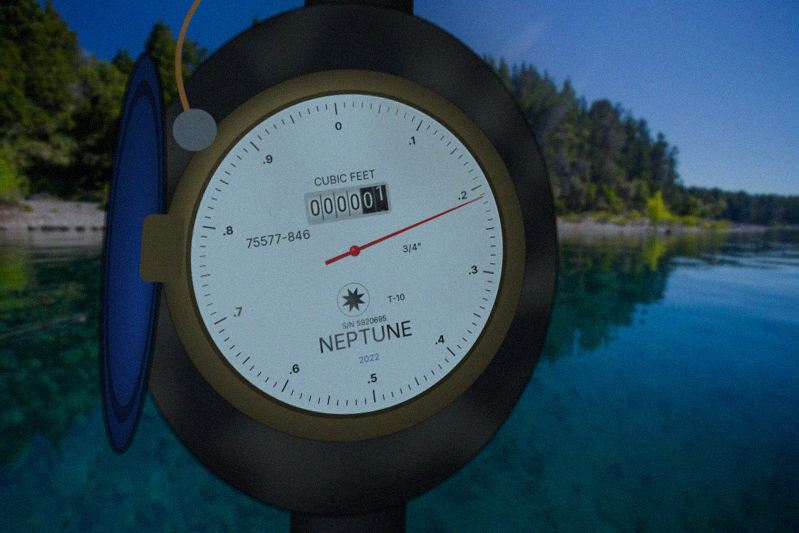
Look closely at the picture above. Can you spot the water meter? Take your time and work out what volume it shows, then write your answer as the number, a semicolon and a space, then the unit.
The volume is 1.21; ft³
